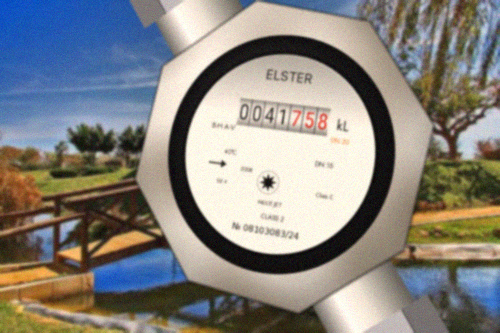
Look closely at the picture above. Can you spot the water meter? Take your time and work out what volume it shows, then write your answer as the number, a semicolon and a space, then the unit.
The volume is 41.758; kL
